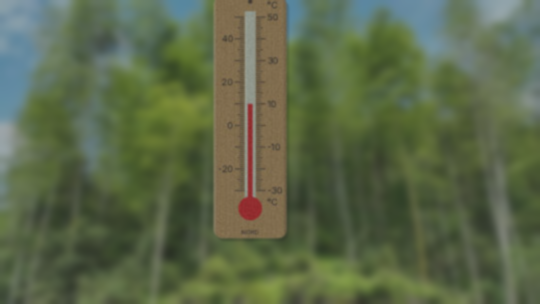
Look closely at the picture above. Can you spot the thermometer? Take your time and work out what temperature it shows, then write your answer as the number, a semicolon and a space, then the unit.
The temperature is 10; °C
